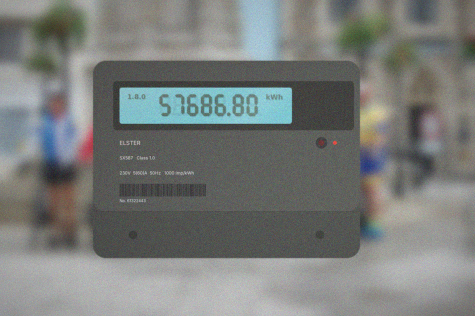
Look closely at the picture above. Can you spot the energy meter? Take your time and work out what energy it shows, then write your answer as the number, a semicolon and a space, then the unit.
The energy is 57686.80; kWh
